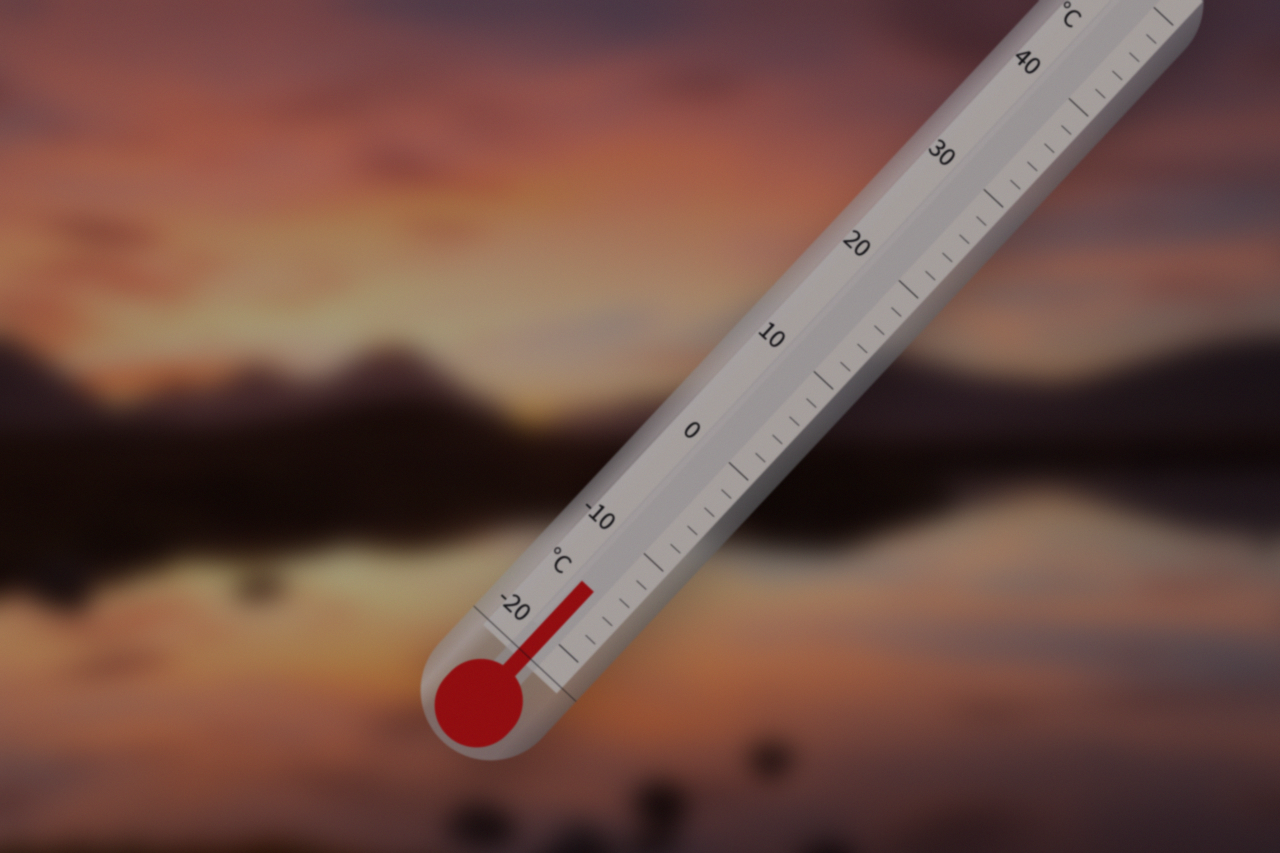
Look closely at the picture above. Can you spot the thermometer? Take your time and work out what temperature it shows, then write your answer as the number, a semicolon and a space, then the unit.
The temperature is -15; °C
